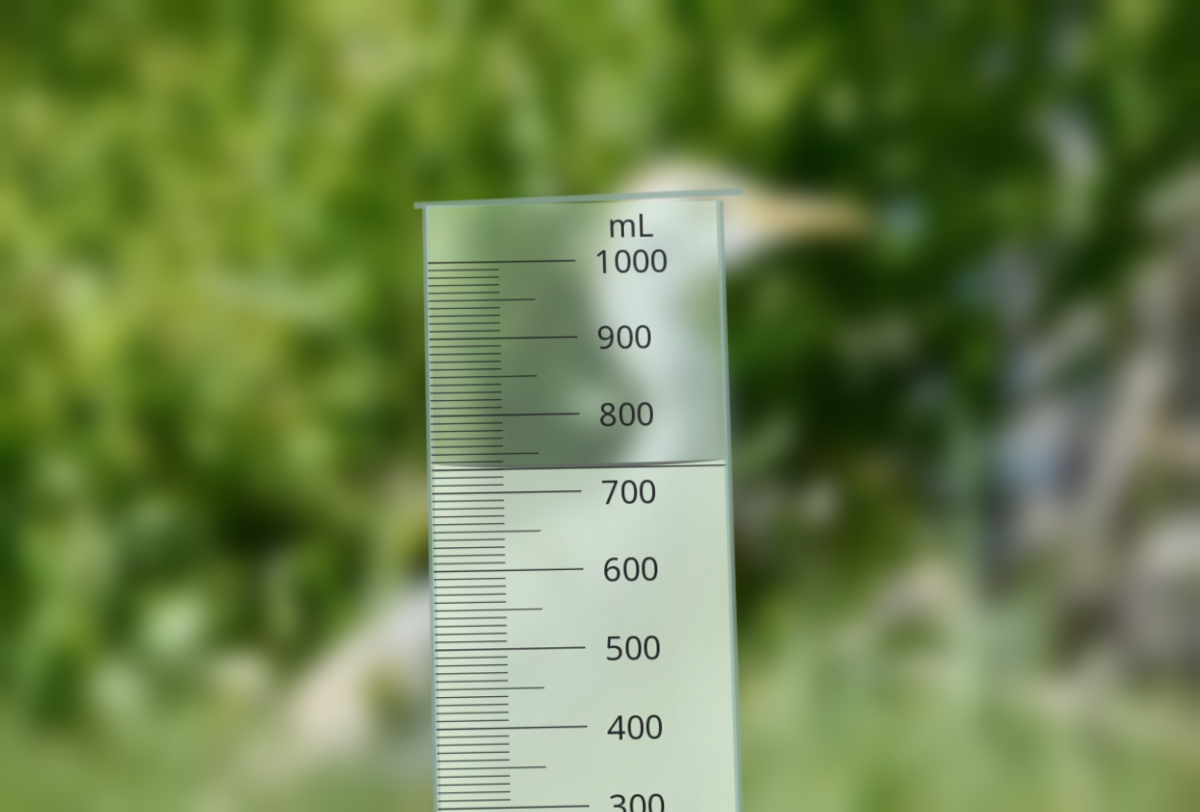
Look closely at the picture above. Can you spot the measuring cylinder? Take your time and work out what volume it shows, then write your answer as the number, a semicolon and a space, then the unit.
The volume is 730; mL
